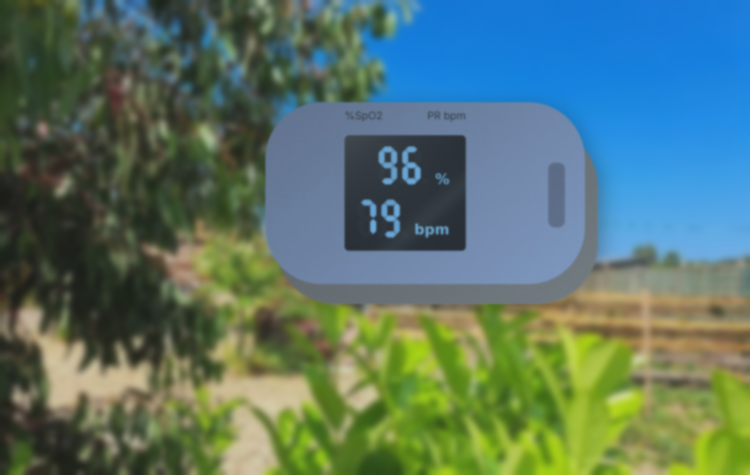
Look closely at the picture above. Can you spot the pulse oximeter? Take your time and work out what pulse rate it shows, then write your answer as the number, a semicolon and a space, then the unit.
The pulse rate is 79; bpm
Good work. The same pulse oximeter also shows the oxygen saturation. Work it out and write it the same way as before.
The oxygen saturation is 96; %
